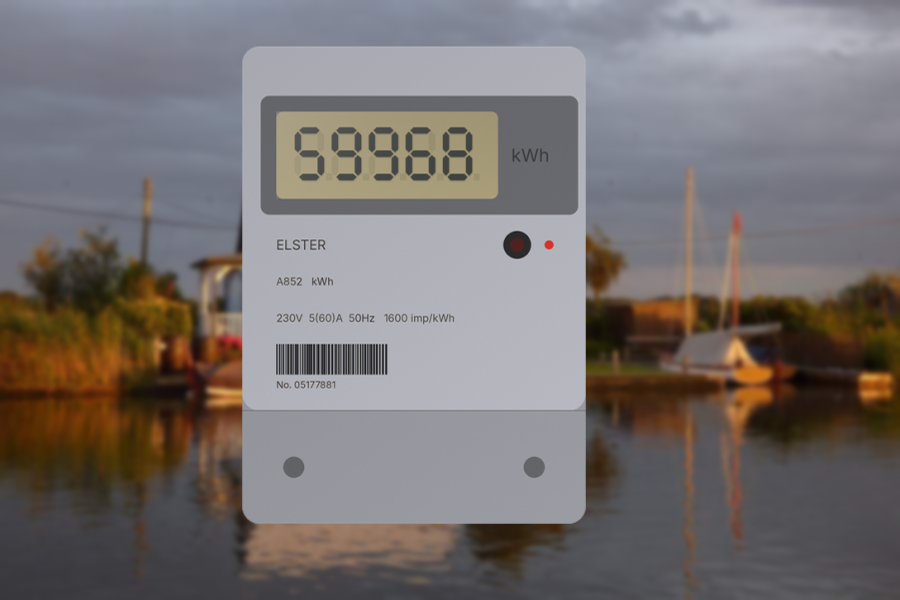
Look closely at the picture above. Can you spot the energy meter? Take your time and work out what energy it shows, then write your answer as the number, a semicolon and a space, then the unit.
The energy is 59968; kWh
